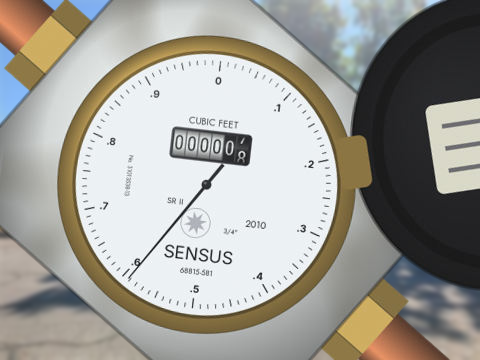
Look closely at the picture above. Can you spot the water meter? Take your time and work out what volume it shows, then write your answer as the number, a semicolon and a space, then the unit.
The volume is 7.59; ft³
